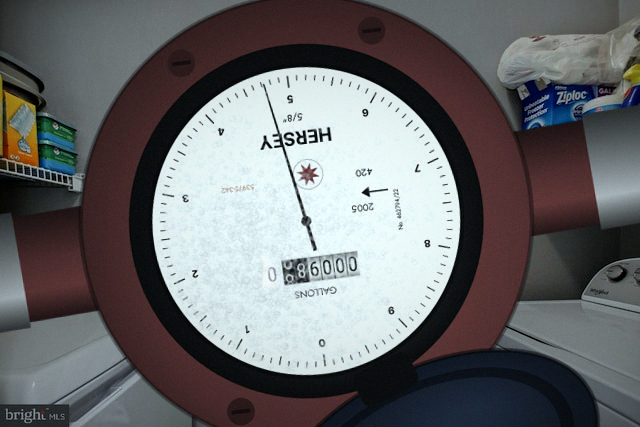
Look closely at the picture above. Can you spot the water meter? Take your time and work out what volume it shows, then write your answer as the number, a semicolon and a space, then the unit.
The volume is 9884.7; gal
